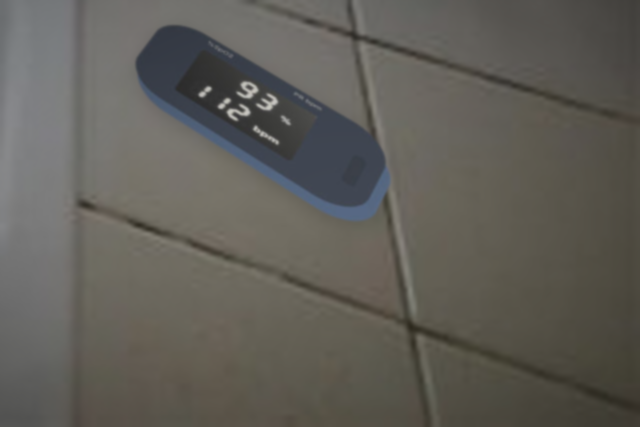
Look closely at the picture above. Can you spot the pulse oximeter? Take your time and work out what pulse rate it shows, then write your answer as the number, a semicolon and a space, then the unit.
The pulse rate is 112; bpm
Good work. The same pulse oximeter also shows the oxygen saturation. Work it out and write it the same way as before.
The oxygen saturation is 93; %
